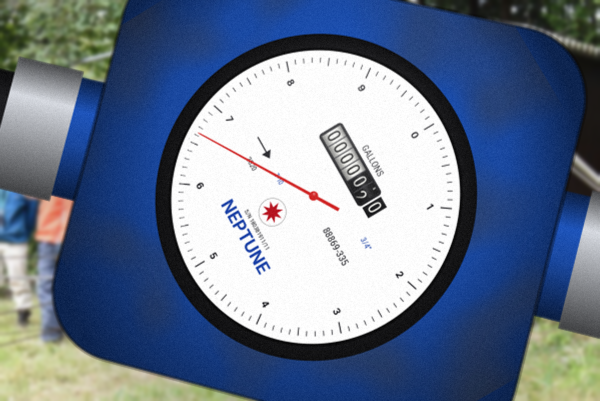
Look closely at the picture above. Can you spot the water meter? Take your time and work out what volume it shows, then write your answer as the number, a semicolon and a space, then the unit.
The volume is 16.6; gal
